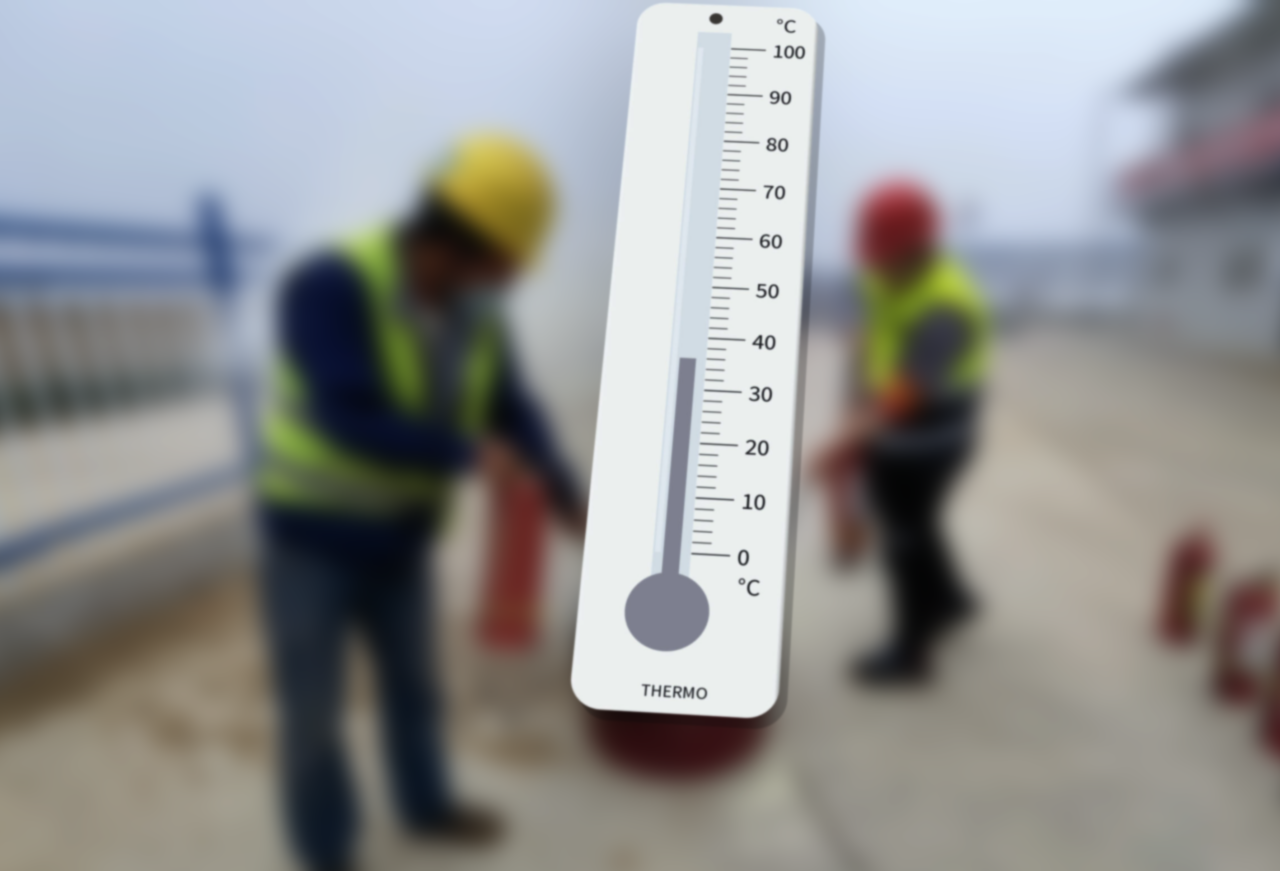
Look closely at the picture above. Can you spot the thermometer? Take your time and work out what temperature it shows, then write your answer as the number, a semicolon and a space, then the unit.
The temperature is 36; °C
